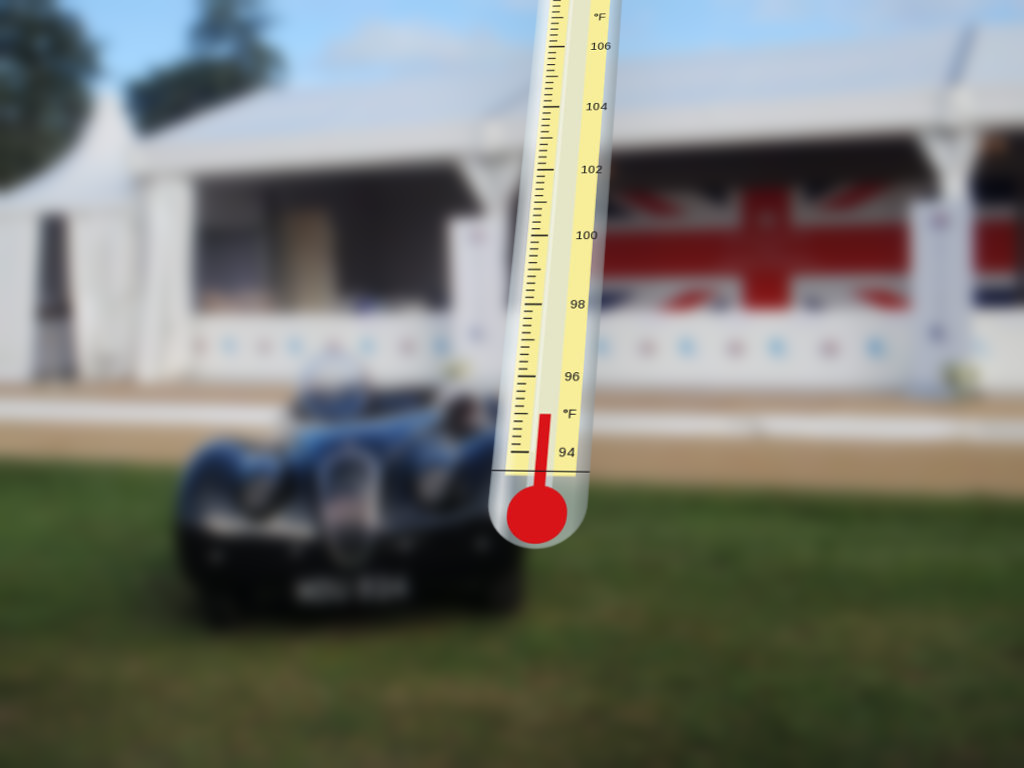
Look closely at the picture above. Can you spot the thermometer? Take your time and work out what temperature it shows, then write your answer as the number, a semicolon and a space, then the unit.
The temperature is 95; °F
